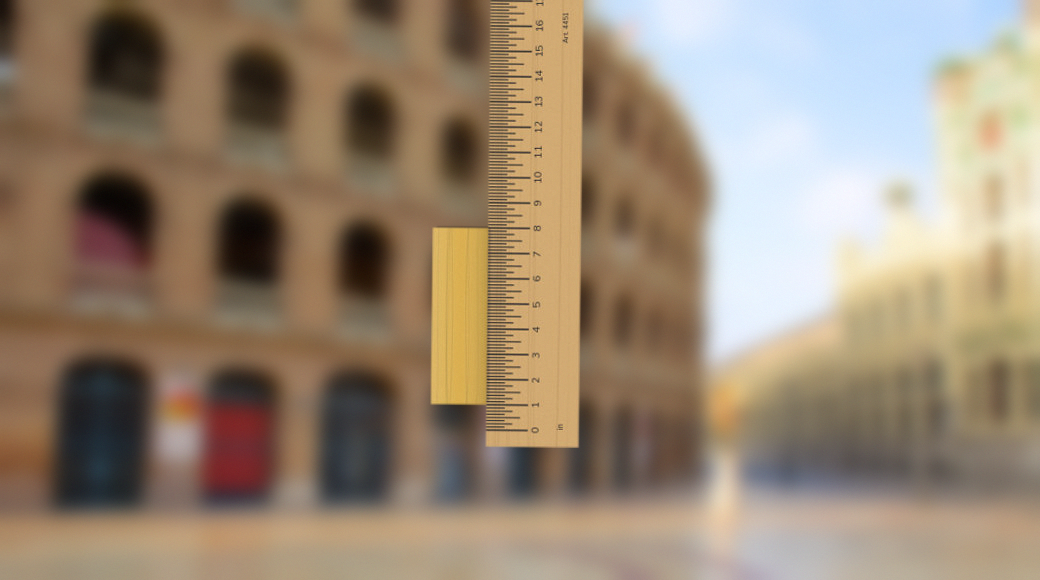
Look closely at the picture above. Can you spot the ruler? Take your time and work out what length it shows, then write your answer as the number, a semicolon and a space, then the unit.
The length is 7; in
